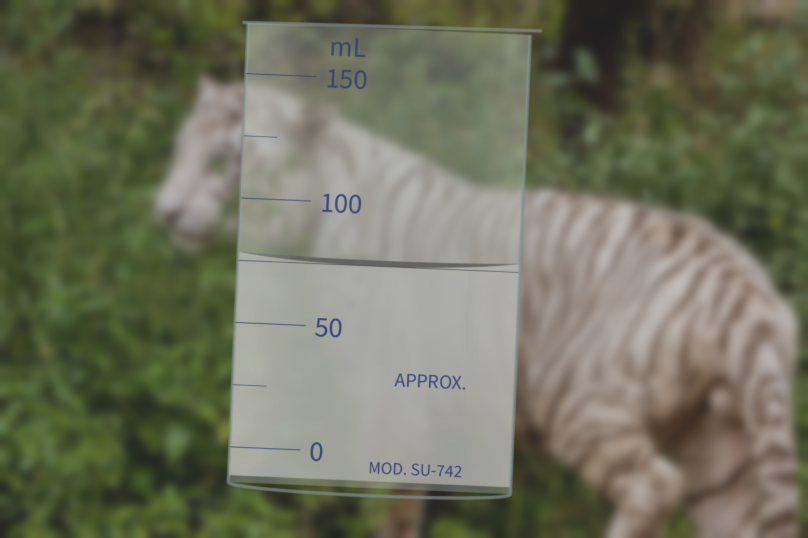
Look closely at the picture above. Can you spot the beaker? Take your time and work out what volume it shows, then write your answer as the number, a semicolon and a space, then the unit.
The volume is 75; mL
